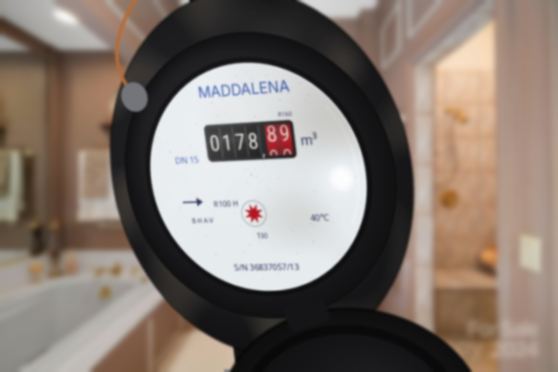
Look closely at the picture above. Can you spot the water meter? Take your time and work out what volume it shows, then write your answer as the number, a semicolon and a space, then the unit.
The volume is 178.89; m³
